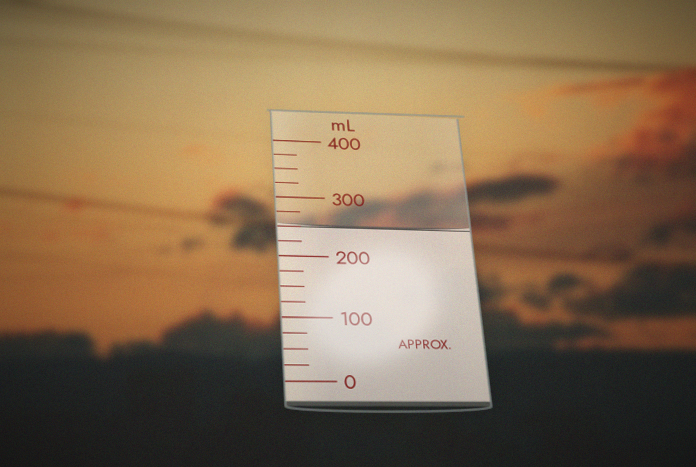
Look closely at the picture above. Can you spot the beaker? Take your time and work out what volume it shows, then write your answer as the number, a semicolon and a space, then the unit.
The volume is 250; mL
